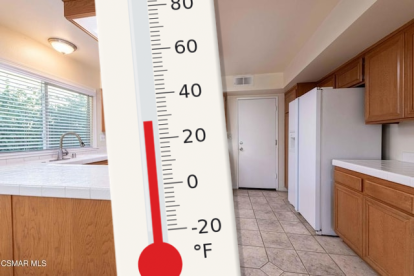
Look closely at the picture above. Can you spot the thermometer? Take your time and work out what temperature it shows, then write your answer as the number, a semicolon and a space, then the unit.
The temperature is 28; °F
